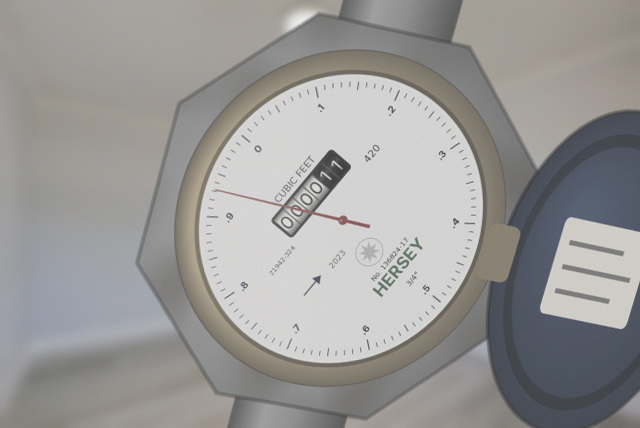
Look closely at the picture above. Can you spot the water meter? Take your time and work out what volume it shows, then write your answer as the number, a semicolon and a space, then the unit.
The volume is 10.93; ft³
